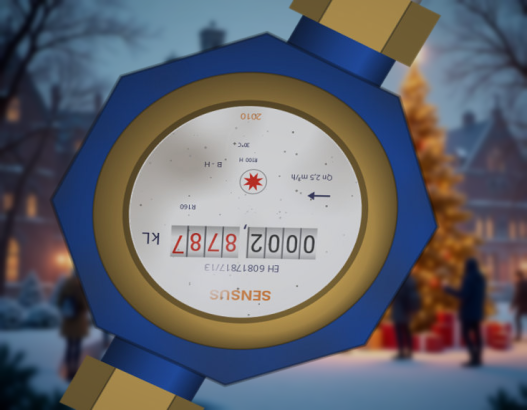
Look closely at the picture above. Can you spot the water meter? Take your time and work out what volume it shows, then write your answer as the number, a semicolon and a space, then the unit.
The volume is 2.8787; kL
